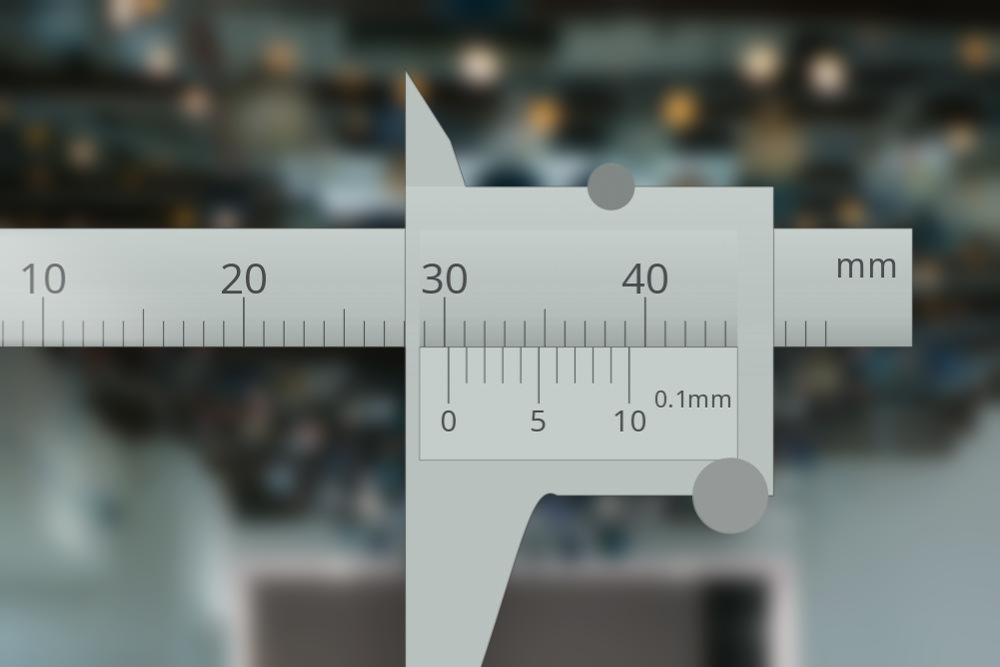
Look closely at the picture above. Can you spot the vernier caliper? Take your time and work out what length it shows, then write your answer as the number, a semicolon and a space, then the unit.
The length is 30.2; mm
